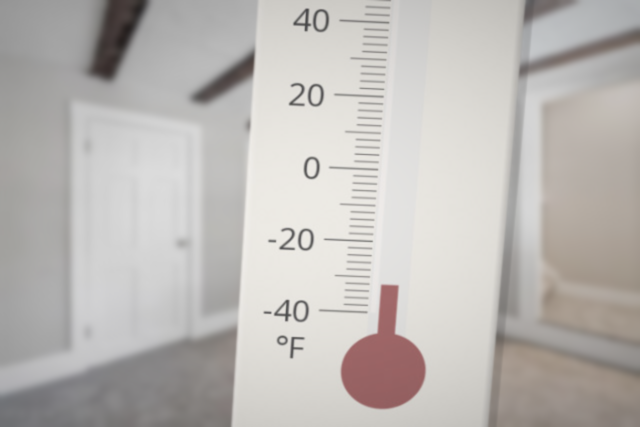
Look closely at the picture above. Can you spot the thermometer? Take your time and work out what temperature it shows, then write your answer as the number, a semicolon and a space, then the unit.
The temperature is -32; °F
